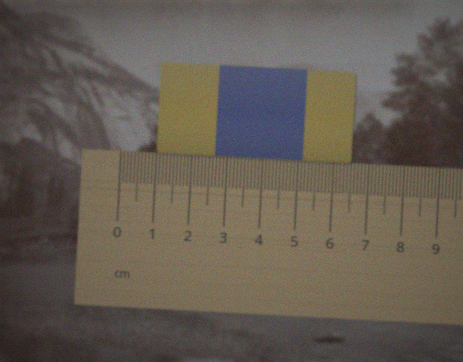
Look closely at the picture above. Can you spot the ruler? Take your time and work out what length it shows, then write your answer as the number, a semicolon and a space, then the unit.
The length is 5.5; cm
